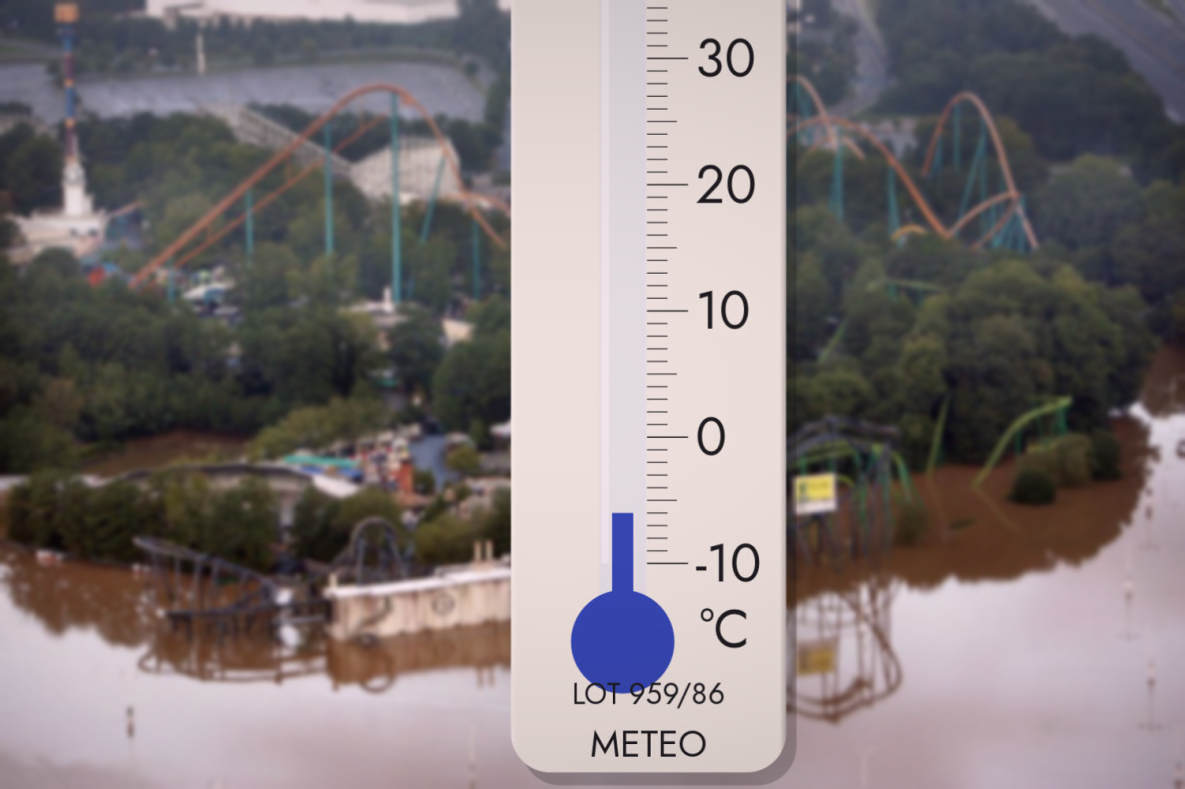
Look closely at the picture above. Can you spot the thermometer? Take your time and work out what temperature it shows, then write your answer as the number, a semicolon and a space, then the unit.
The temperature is -6; °C
